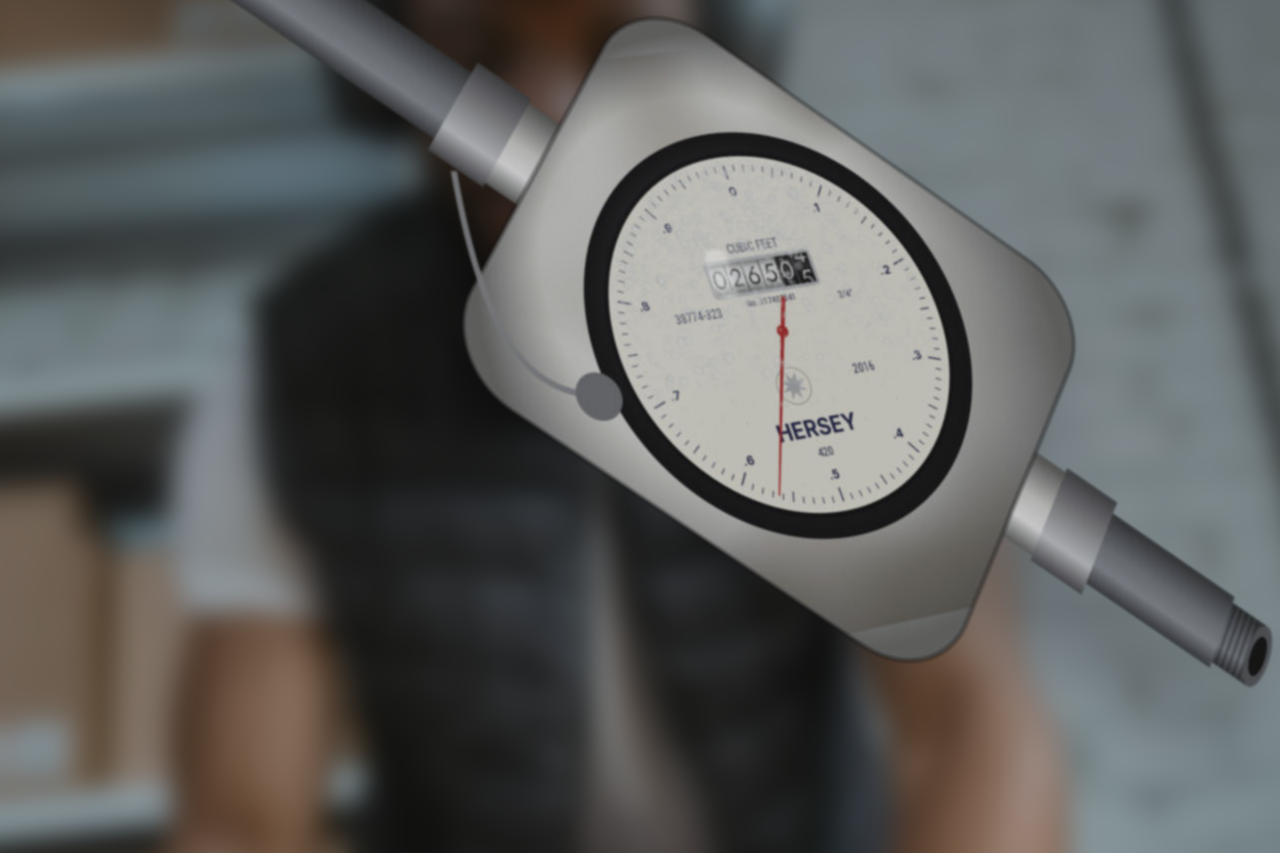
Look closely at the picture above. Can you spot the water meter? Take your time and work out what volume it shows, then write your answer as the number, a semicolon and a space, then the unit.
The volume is 26504.56; ft³
